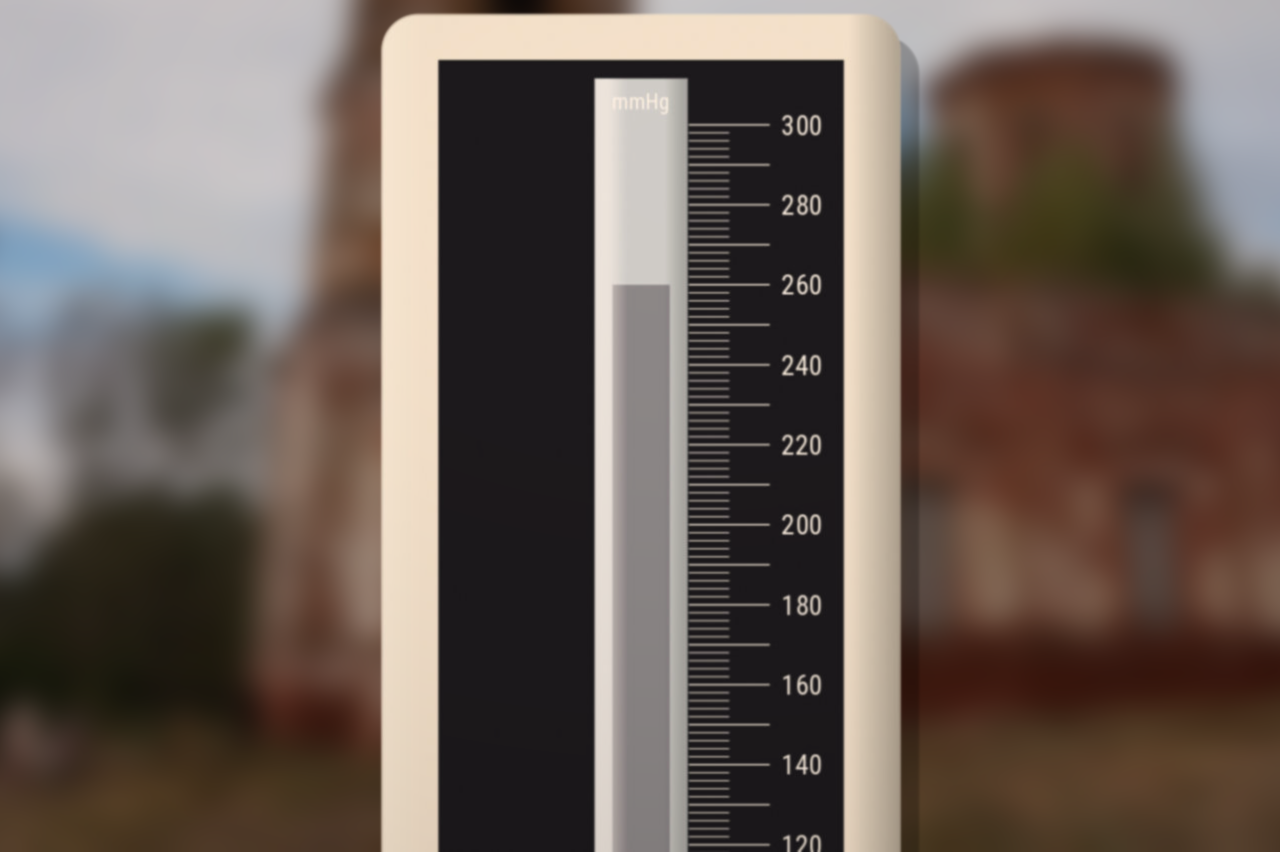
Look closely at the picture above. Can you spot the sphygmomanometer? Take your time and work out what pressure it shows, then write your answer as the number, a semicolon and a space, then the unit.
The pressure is 260; mmHg
